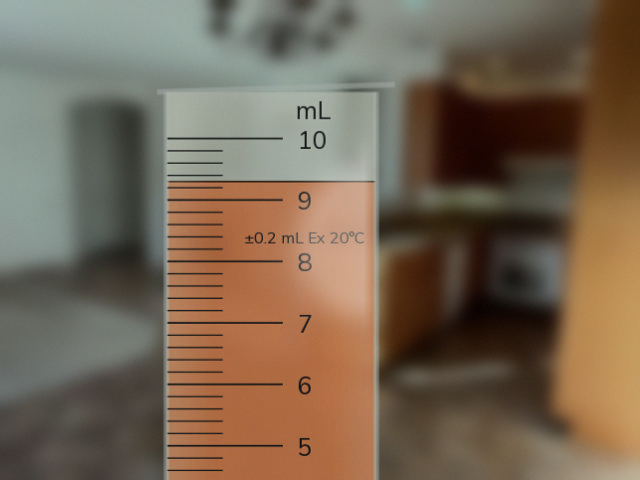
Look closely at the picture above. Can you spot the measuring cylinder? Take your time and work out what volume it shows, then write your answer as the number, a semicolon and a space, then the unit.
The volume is 9.3; mL
